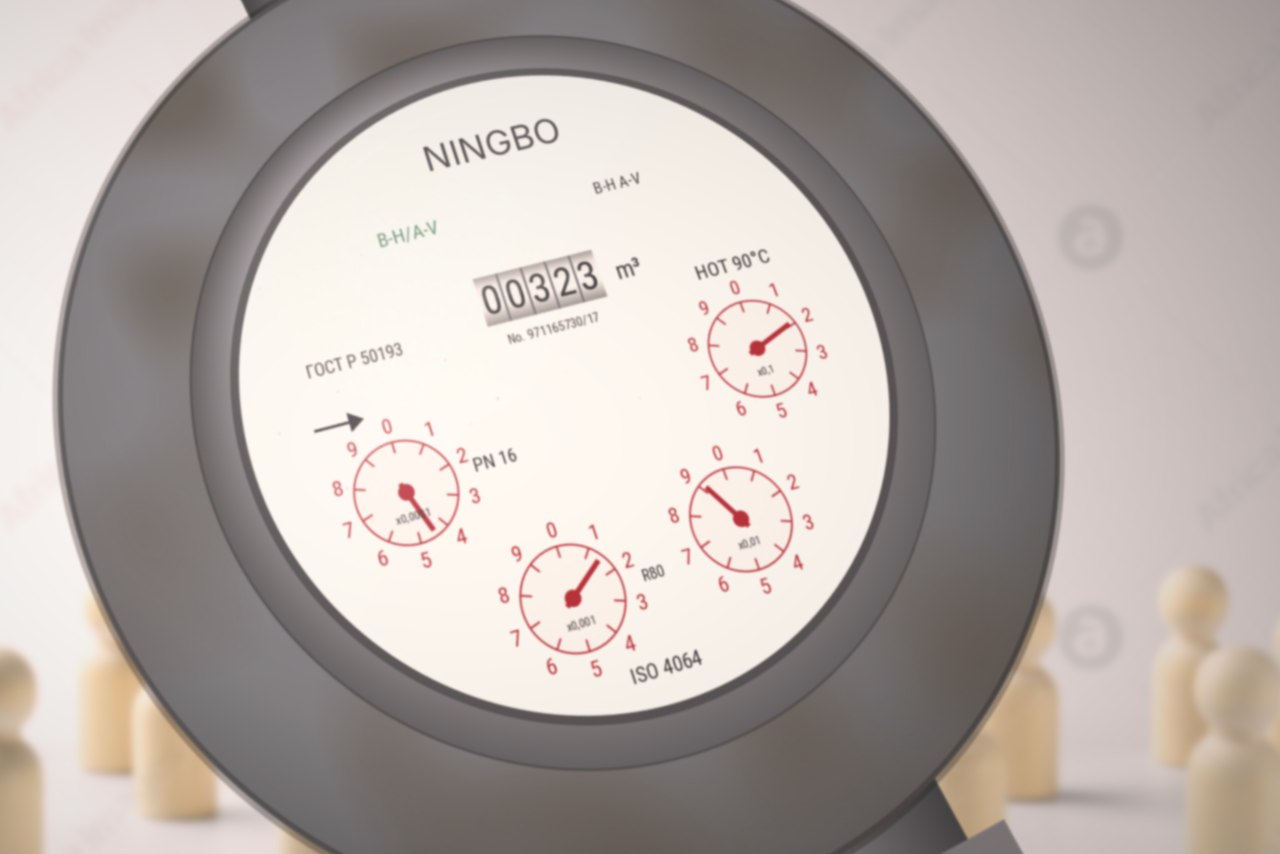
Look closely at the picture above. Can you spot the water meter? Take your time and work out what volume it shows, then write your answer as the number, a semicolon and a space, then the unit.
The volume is 323.1914; m³
